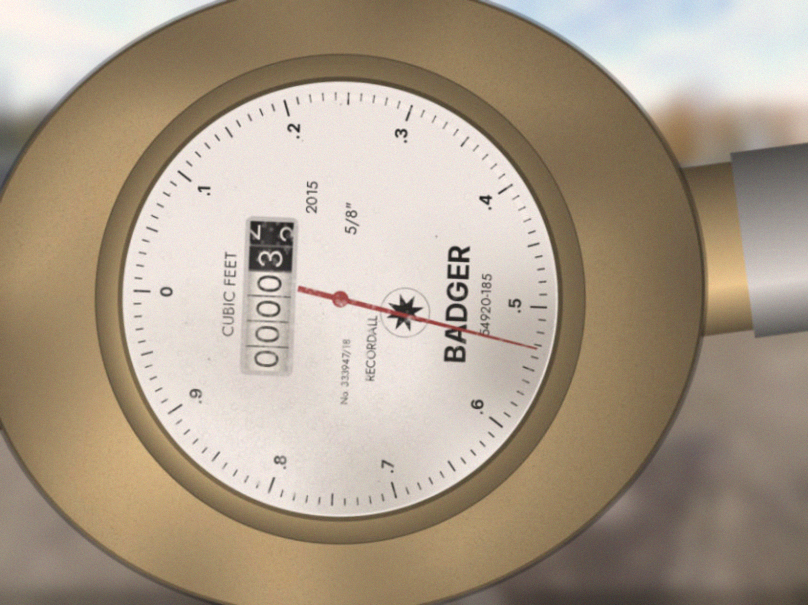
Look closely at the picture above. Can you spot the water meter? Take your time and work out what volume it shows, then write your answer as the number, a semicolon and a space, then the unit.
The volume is 32.53; ft³
